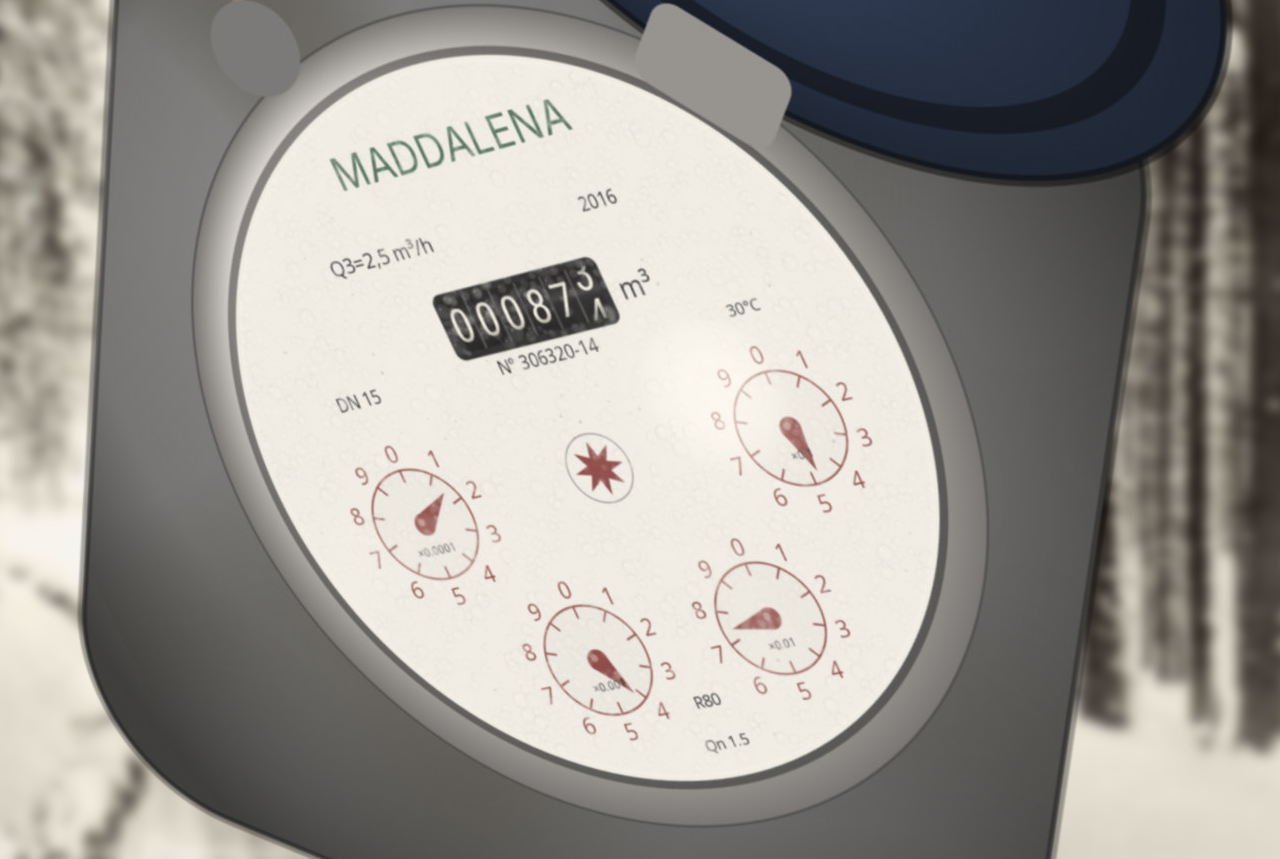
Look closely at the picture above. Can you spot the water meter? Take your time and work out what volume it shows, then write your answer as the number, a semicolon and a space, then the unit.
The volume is 873.4741; m³
